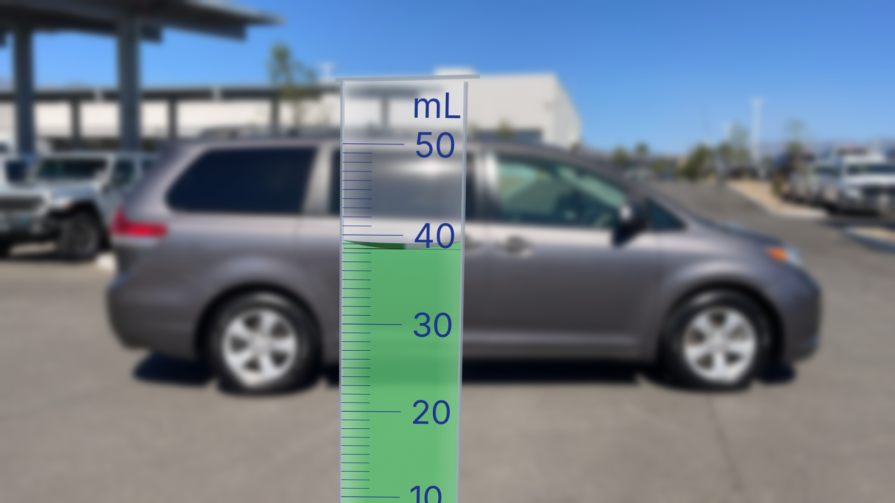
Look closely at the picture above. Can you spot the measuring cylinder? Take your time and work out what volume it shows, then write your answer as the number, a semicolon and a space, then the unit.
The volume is 38.5; mL
